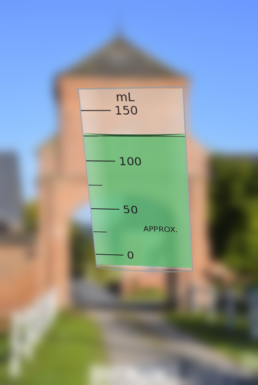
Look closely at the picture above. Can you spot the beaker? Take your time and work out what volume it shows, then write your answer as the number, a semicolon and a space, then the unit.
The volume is 125; mL
